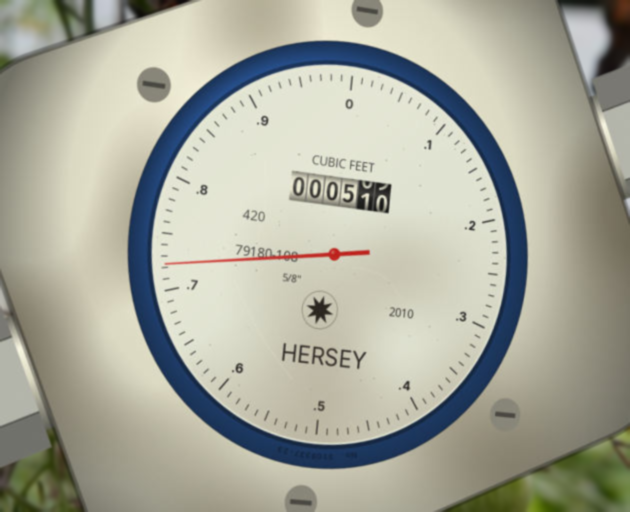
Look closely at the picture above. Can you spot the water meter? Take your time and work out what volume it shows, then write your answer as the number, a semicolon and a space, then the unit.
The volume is 509.72; ft³
